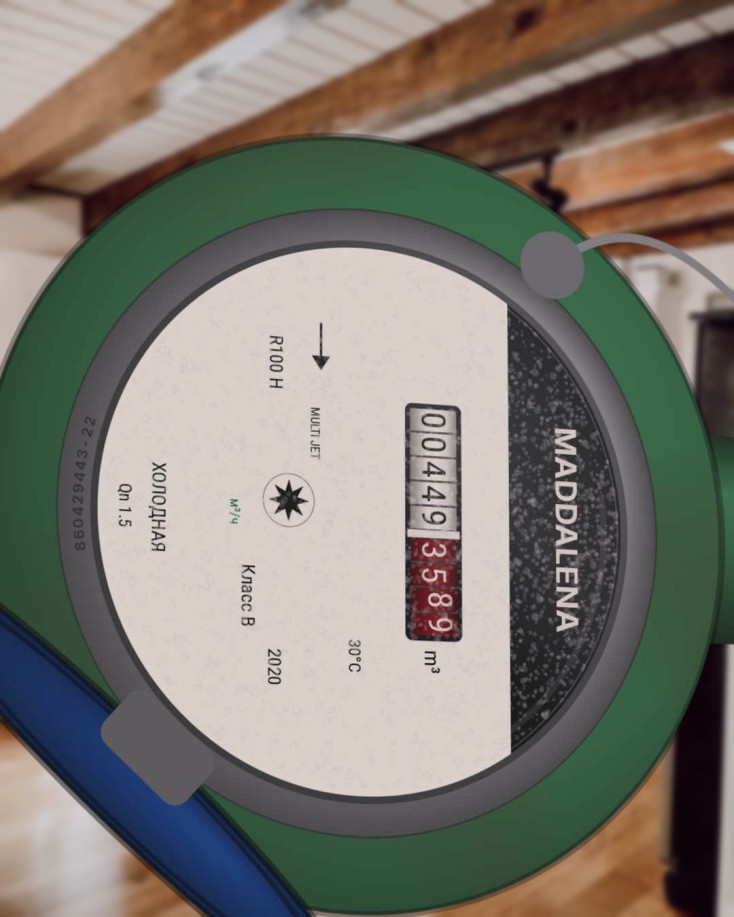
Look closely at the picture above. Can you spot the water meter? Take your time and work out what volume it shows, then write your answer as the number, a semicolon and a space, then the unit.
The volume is 449.3589; m³
